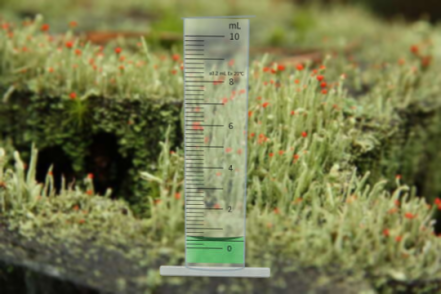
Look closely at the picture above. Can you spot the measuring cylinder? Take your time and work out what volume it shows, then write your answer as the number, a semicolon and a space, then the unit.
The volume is 0.4; mL
